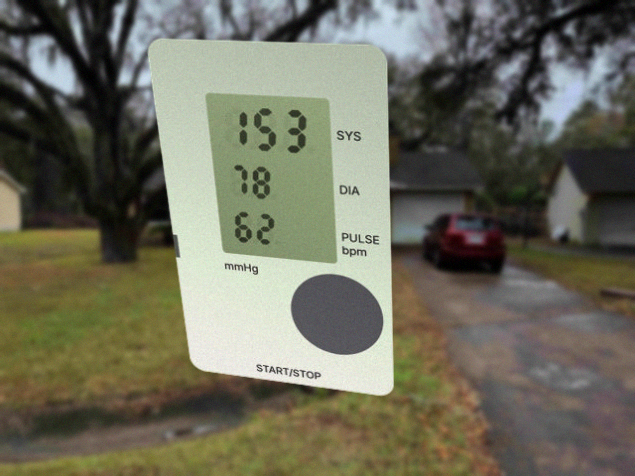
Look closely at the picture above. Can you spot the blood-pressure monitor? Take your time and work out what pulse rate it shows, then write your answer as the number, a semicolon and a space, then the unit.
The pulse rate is 62; bpm
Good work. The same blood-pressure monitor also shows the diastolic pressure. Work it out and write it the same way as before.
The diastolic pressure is 78; mmHg
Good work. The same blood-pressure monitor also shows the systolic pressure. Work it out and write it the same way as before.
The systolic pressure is 153; mmHg
